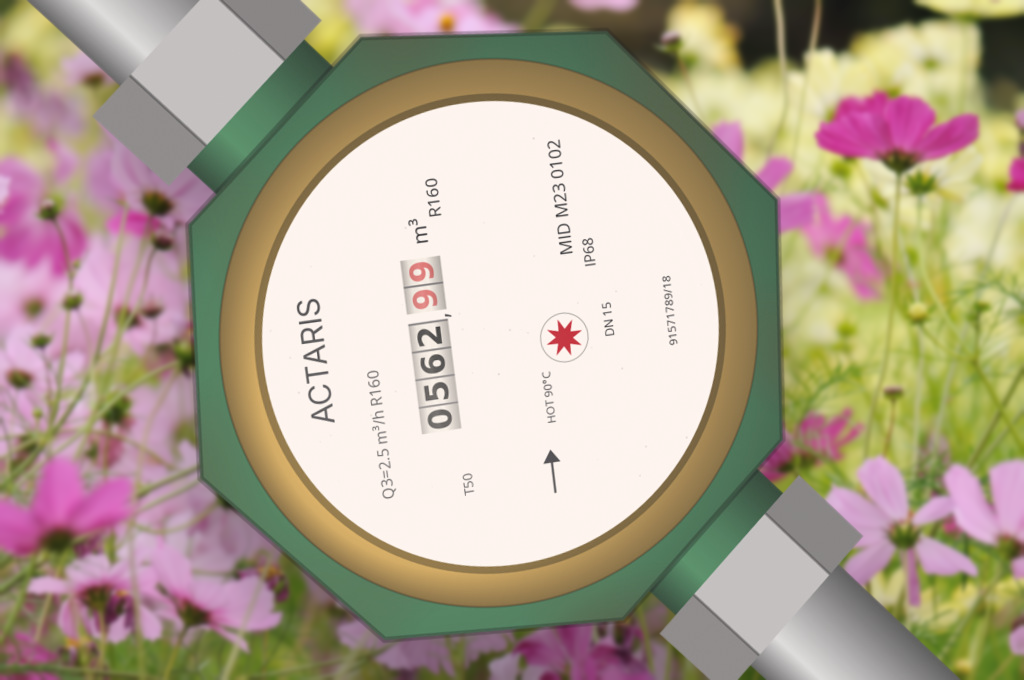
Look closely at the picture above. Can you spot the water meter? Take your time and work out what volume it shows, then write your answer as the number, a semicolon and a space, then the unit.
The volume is 562.99; m³
